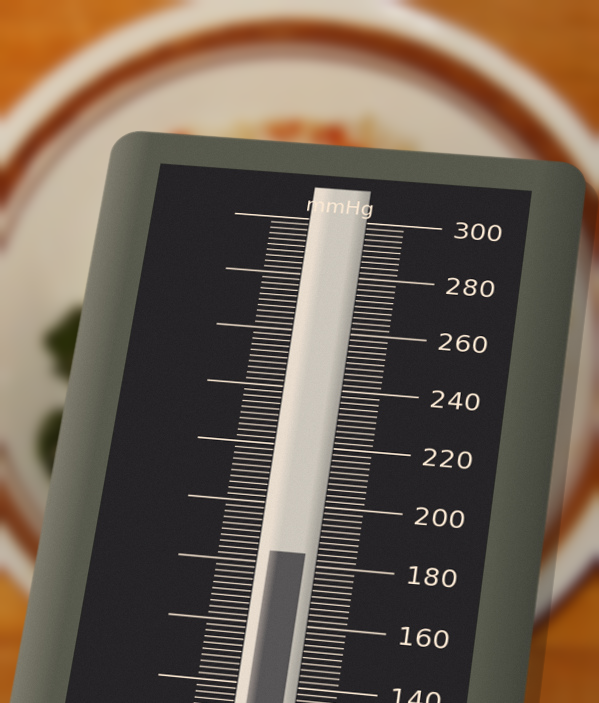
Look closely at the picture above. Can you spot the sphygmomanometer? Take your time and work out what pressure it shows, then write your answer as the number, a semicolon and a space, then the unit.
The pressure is 184; mmHg
